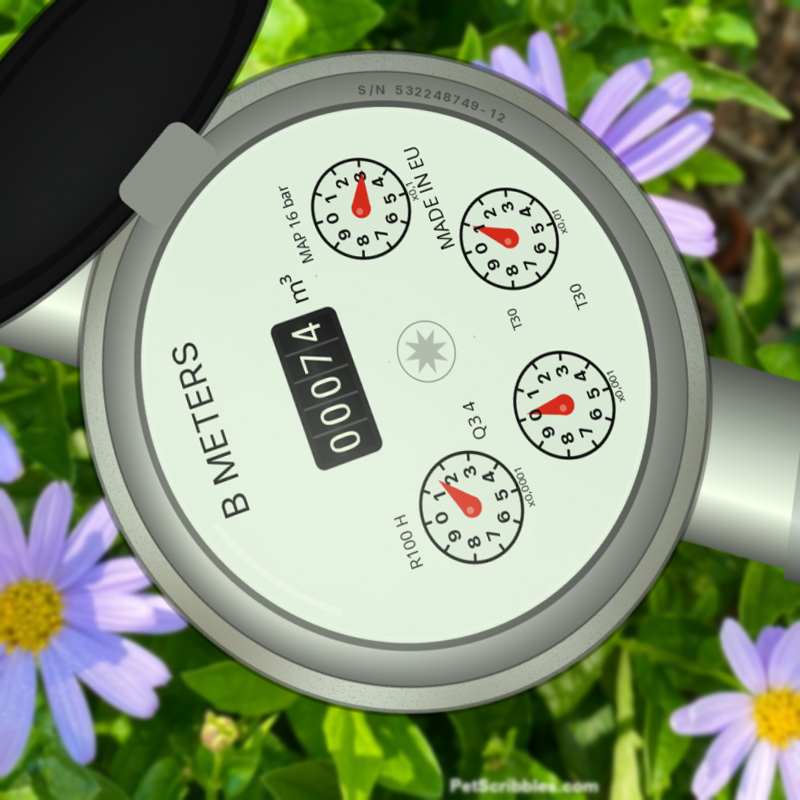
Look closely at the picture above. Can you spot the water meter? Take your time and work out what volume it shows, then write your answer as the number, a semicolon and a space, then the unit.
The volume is 74.3101; m³
